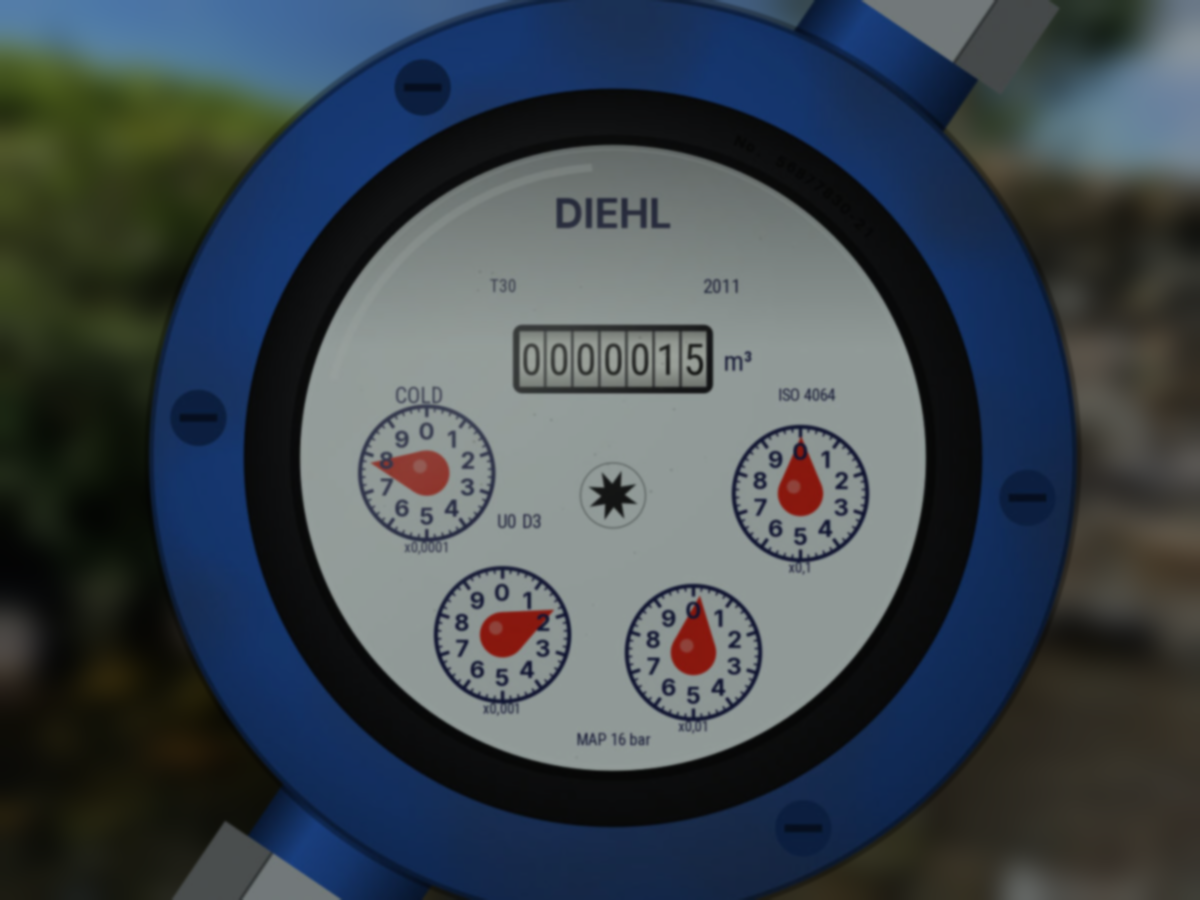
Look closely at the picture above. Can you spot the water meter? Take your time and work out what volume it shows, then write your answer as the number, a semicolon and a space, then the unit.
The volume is 15.0017; m³
